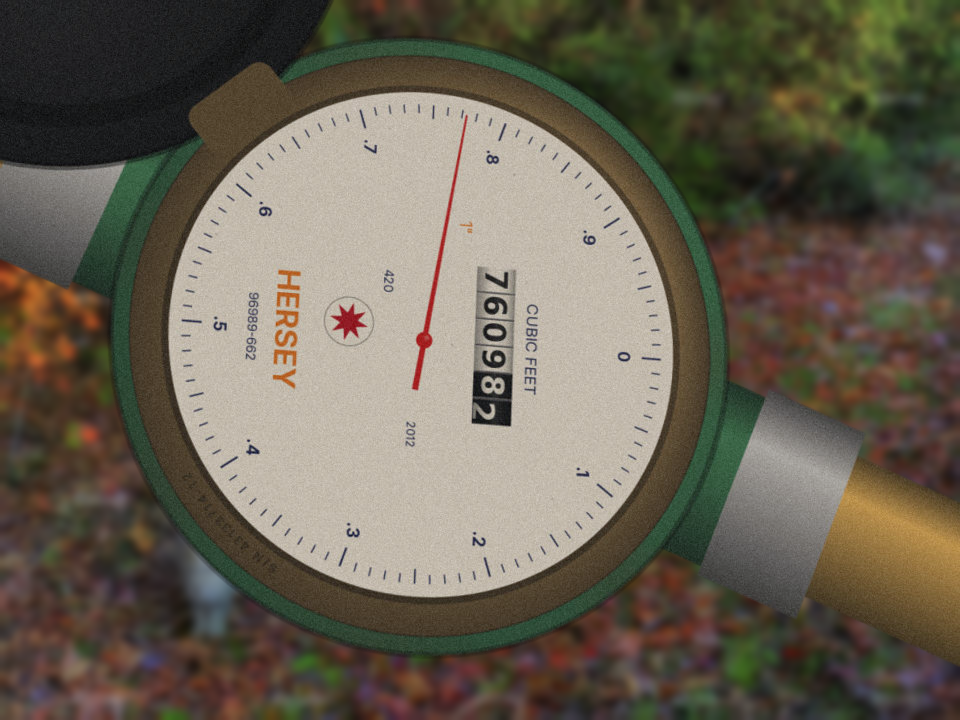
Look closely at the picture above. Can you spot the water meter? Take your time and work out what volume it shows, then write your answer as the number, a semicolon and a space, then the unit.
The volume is 760981.77; ft³
